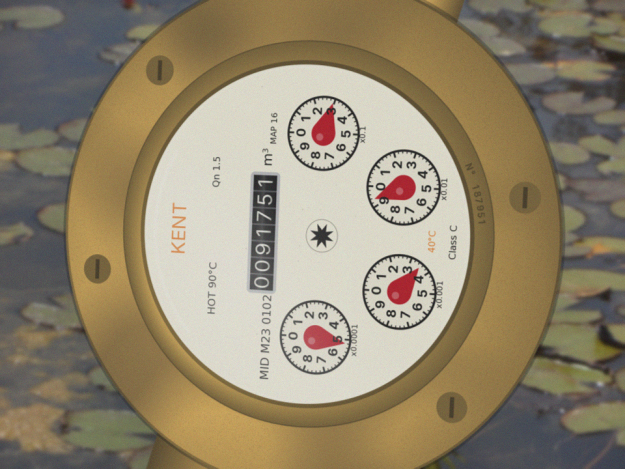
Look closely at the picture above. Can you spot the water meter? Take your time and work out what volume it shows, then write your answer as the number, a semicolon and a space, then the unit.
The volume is 91751.2935; m³
